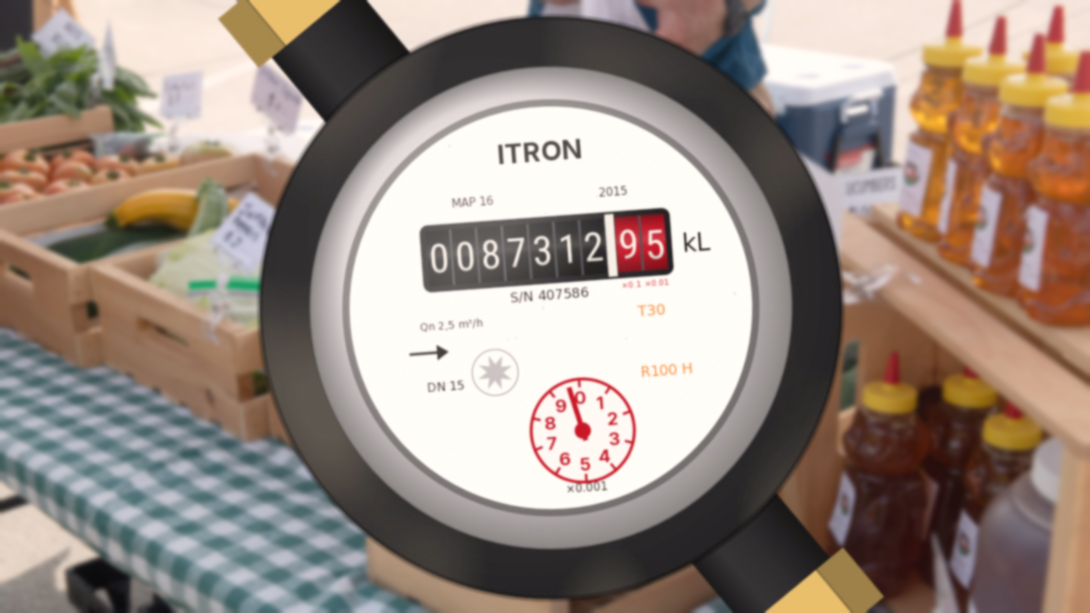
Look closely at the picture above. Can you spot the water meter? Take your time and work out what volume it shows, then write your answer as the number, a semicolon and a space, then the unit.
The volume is 87312.949; kL
